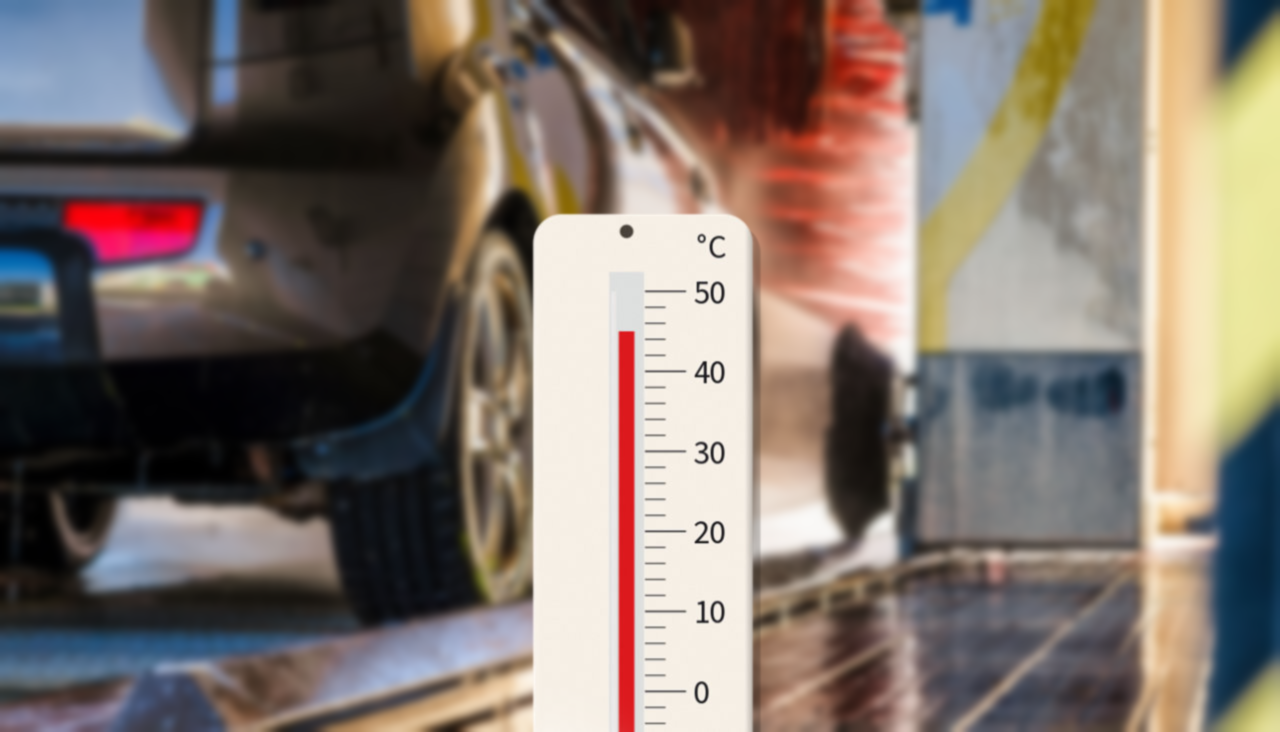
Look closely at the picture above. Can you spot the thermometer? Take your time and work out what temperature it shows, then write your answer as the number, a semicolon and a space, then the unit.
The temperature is 45; °C
